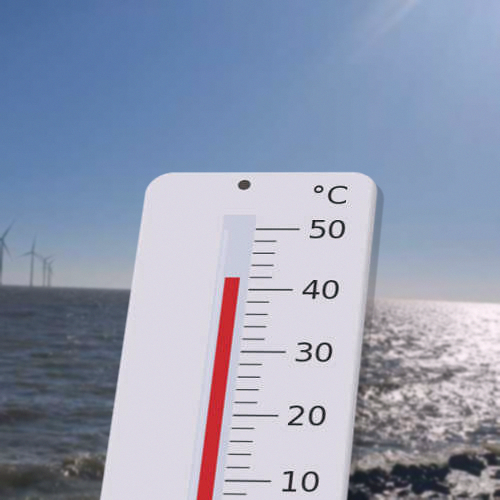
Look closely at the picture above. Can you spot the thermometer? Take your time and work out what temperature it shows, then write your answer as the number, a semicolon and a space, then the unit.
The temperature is 42; °C
